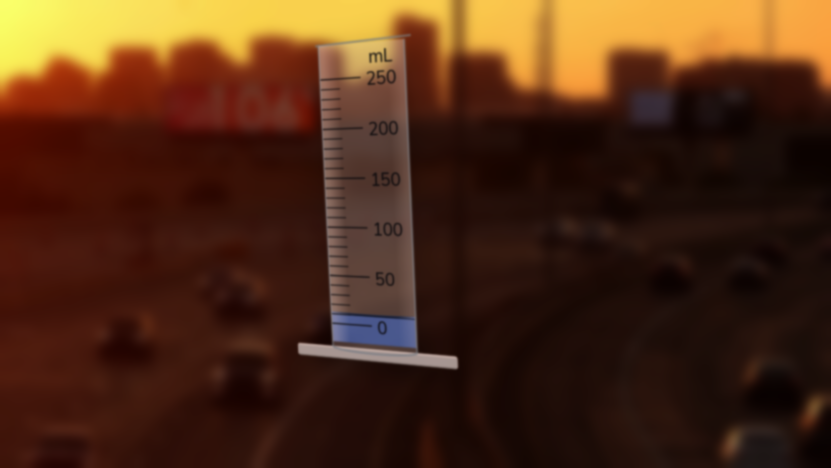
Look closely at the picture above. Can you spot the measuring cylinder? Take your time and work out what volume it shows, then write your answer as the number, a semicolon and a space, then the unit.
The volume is 10; mL
